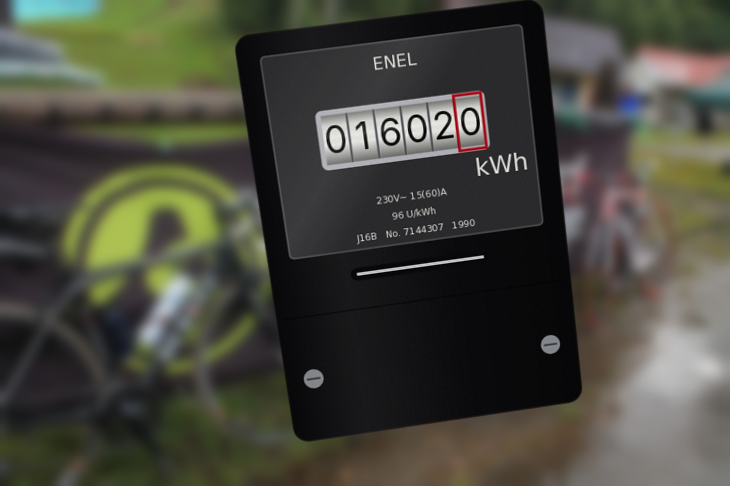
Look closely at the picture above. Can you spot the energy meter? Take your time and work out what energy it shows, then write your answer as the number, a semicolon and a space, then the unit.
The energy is 1602.0; kWh
